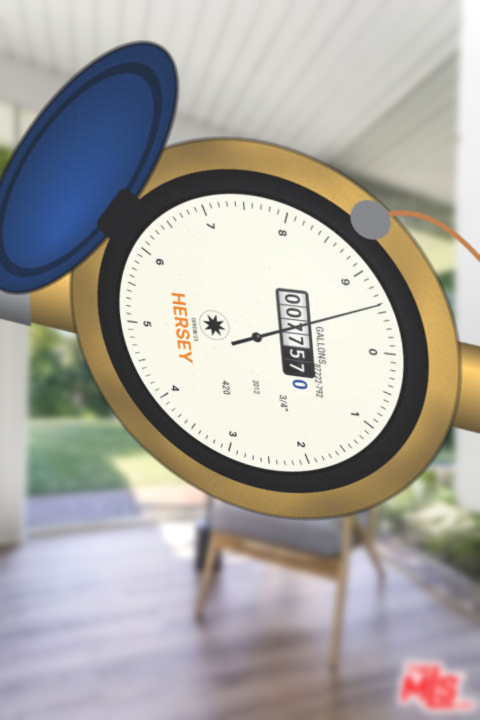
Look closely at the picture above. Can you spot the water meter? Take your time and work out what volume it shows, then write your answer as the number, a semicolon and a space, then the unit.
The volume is 77569.4; gal
